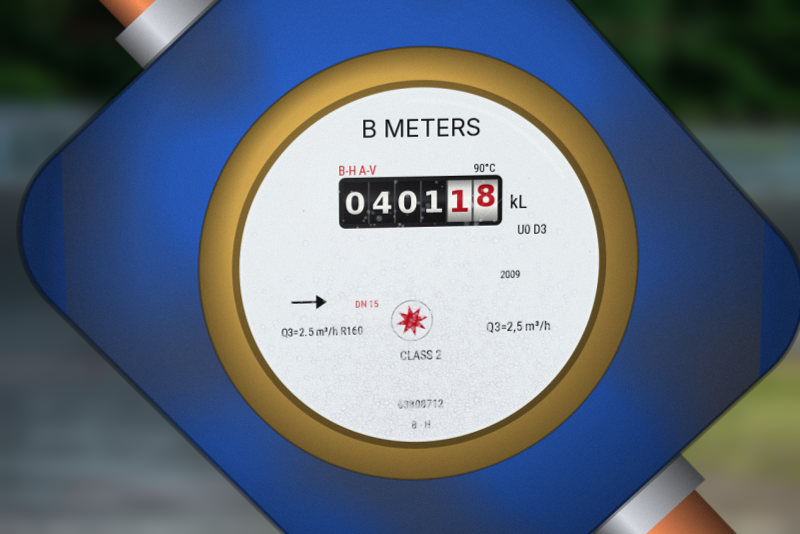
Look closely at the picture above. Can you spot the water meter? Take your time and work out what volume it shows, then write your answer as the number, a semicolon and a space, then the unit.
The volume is 401.18; kL
